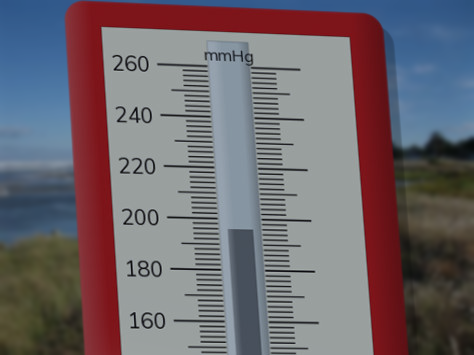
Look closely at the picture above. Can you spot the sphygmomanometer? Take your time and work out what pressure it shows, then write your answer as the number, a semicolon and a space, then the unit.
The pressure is 196; mmHg
